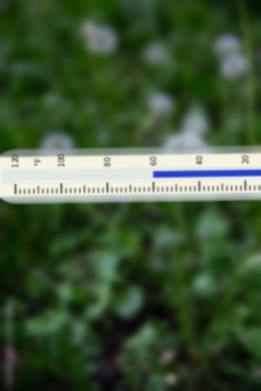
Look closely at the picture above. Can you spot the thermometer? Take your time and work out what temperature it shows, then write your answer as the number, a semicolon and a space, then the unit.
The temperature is 60; °F
